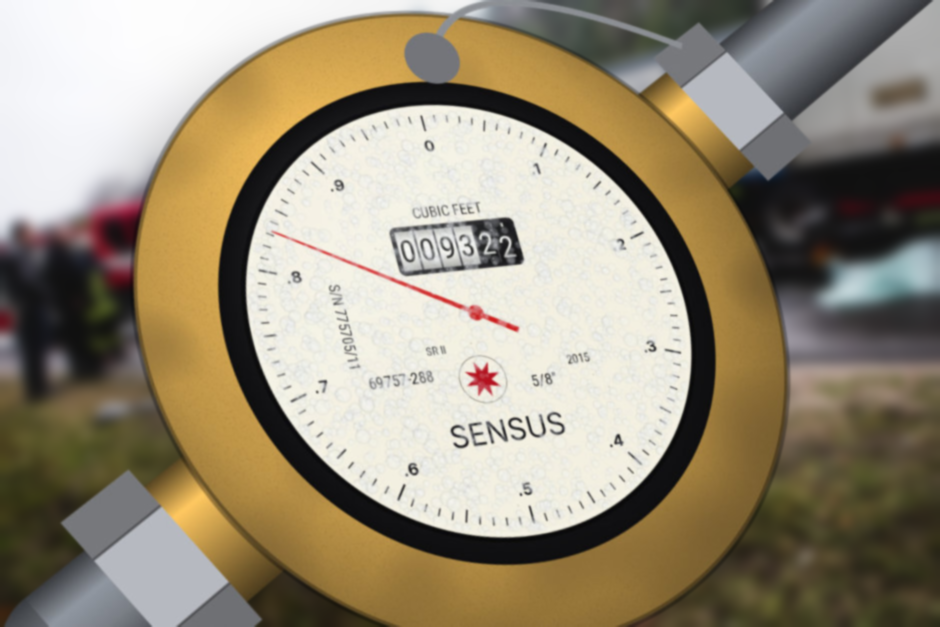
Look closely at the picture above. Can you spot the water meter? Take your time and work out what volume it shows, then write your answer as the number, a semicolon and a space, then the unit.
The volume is 9321.83; ft³
